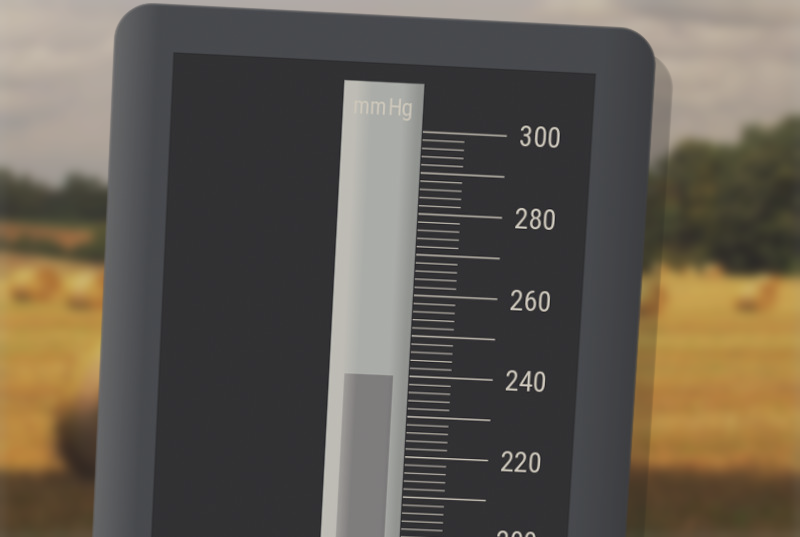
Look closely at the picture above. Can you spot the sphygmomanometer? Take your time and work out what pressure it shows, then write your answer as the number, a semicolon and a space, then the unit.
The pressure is 240; mmHg
